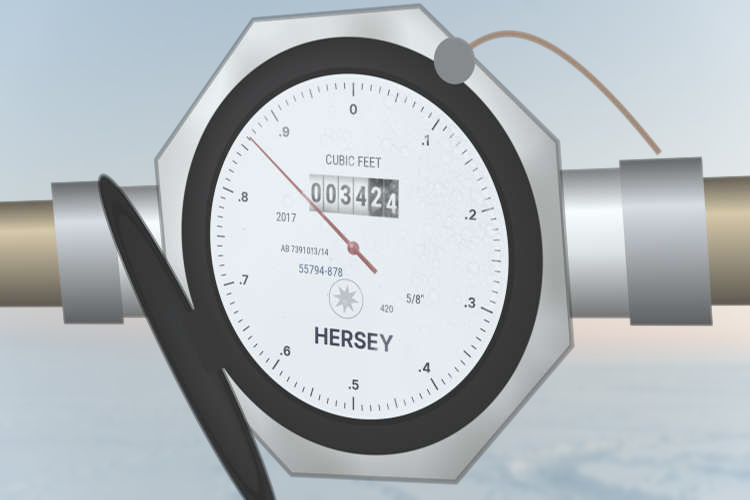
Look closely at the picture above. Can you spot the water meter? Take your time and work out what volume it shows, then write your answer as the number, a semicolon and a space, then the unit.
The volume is 3423.86; ft³
